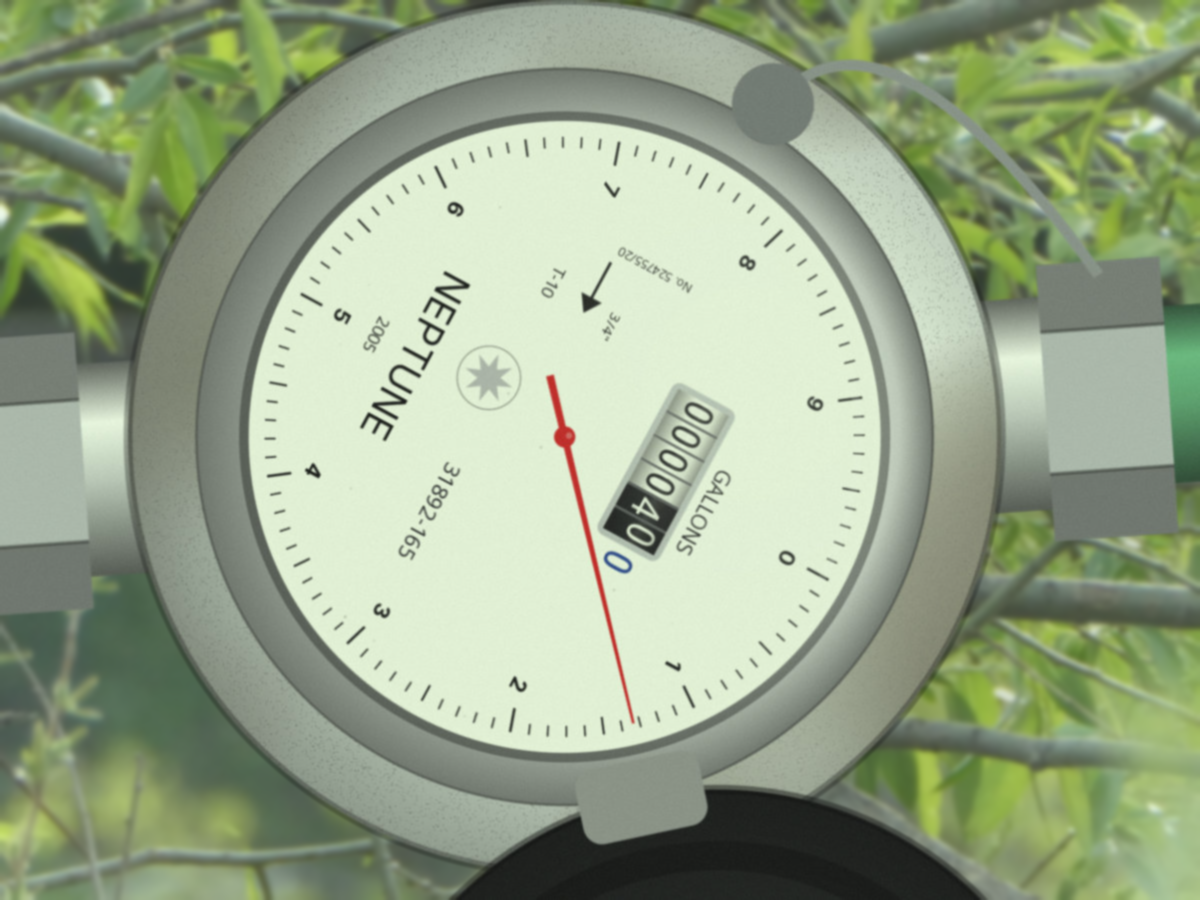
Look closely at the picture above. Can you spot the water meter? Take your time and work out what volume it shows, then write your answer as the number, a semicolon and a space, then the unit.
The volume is 401.3; gal
